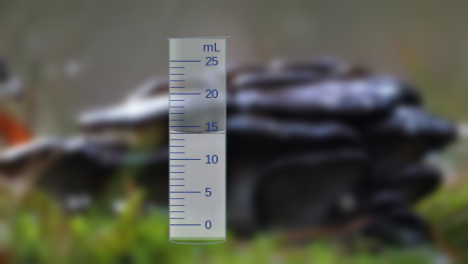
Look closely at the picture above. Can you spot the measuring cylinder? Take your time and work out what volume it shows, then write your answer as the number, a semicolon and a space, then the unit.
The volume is 14; mL
